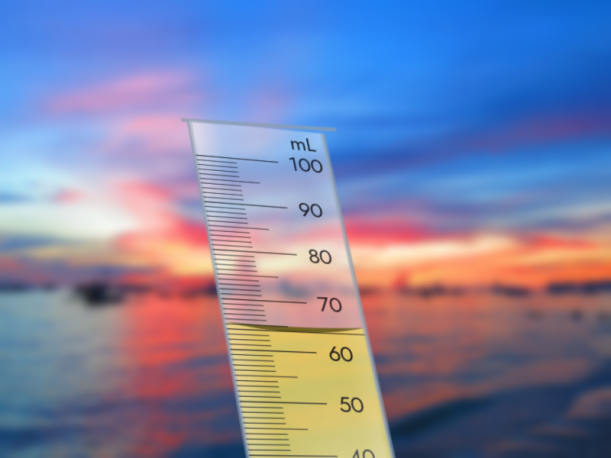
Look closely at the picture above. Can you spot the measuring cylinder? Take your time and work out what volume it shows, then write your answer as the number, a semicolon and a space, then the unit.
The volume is 64; mL
